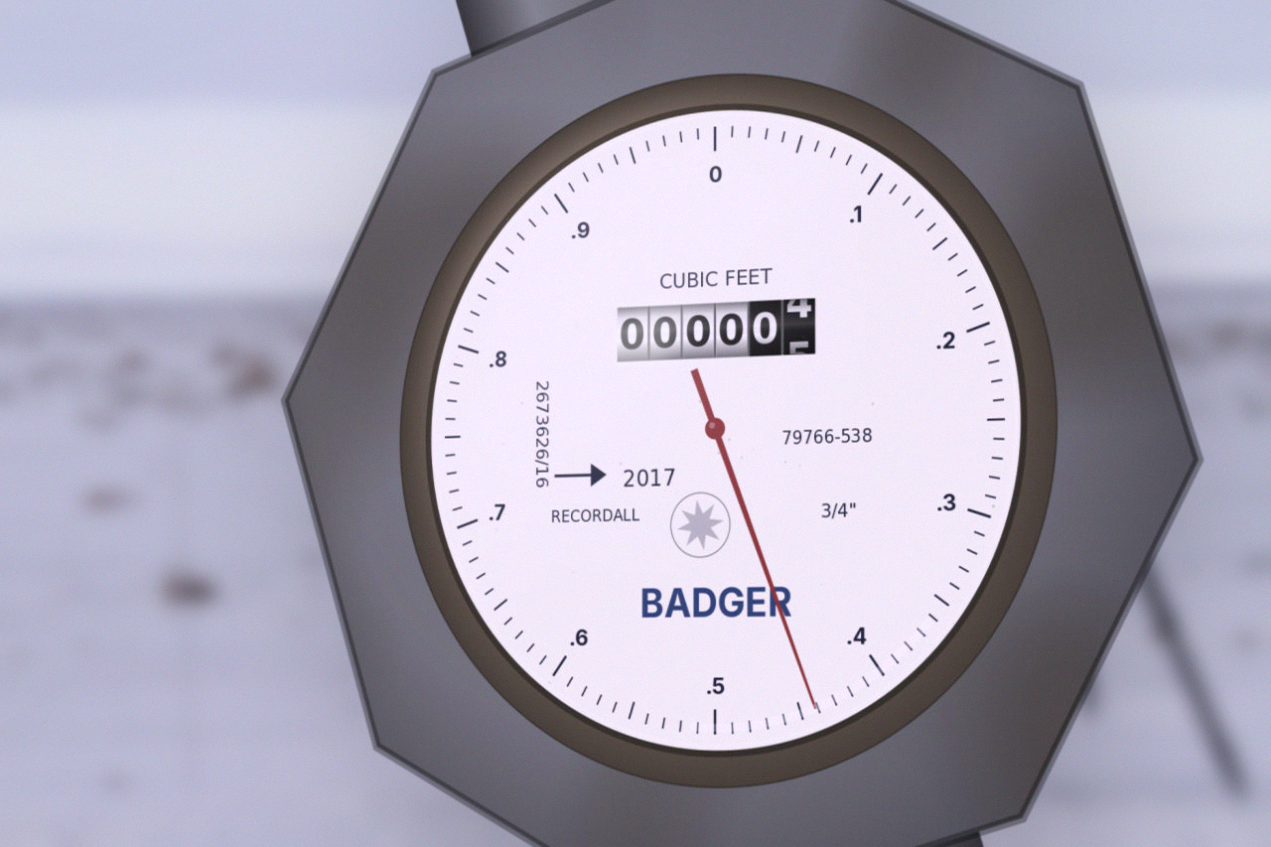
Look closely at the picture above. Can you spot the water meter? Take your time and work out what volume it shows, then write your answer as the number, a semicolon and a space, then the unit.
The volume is 4.44; ft³
